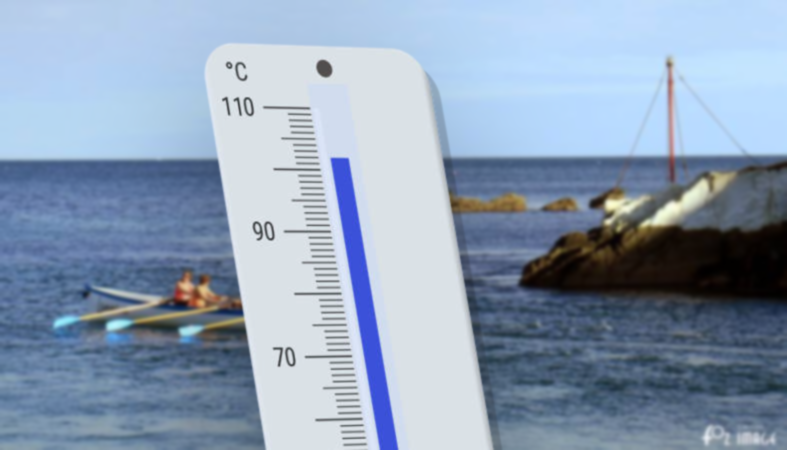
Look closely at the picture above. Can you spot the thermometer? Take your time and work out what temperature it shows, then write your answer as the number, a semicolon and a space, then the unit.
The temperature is 102; °C
